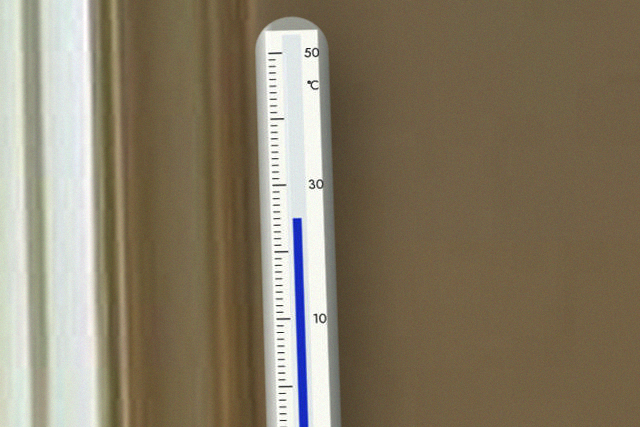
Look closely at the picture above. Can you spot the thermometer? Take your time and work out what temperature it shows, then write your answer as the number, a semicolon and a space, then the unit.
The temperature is 25; °C
